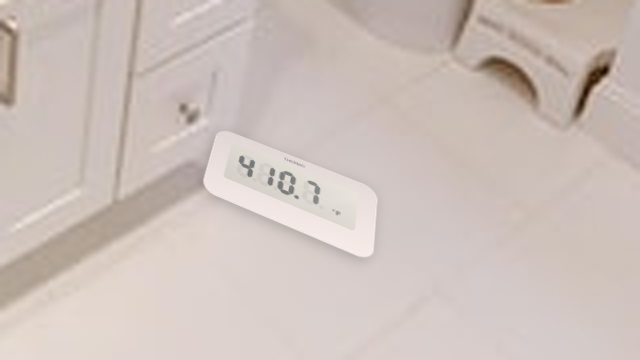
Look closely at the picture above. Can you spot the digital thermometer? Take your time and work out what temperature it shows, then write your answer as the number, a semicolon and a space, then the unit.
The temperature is 410.7; °F
